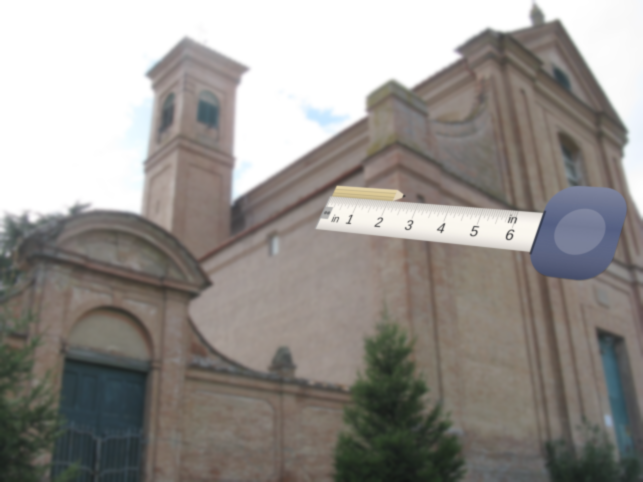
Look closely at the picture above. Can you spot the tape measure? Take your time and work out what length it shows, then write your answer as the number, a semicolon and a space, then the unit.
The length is 2.5; in
